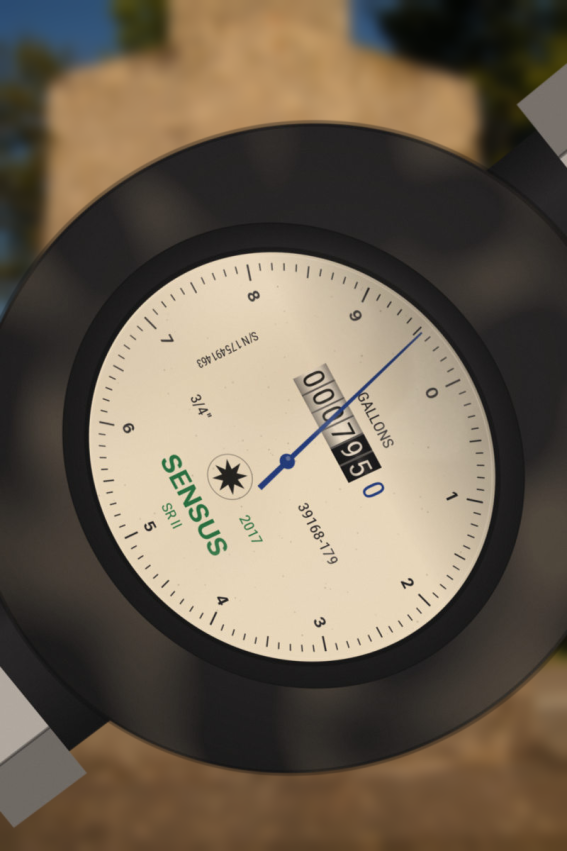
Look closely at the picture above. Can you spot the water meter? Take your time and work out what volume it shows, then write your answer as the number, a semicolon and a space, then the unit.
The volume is 7949.5; gal
